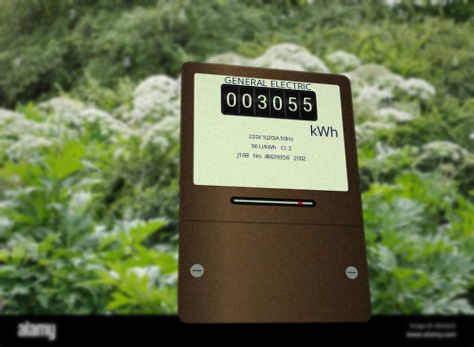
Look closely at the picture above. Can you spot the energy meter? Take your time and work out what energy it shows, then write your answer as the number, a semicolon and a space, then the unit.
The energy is 3055; kWh
